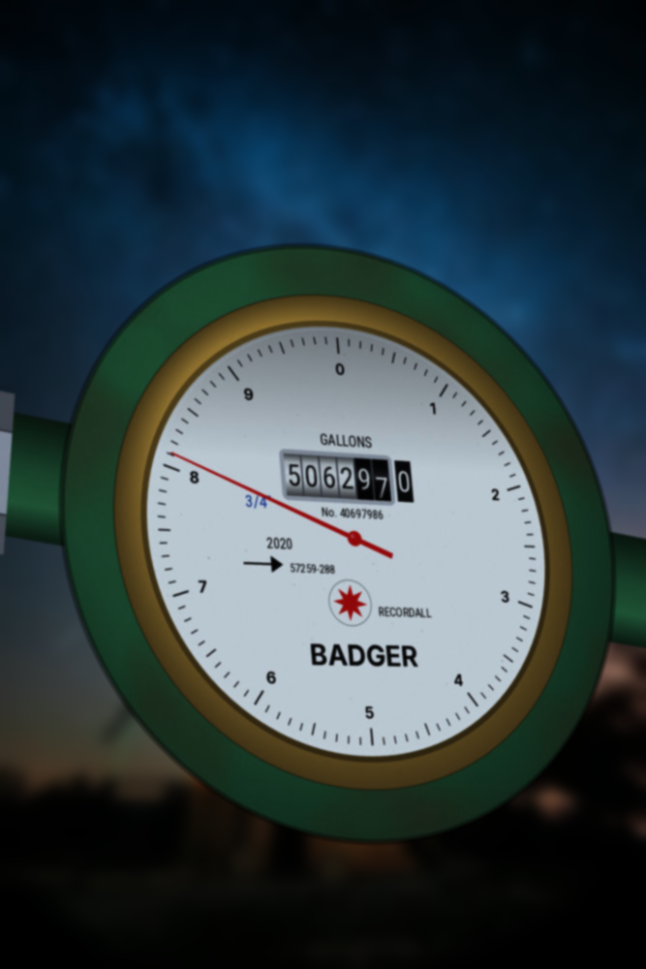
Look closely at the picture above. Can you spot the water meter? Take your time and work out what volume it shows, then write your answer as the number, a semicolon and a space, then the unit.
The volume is 5062968.1; gal
